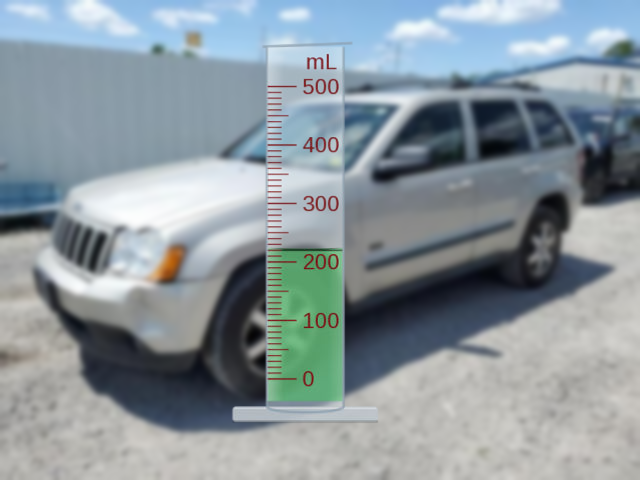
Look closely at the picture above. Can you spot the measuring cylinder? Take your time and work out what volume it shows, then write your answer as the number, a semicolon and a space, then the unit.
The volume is 220; mL
